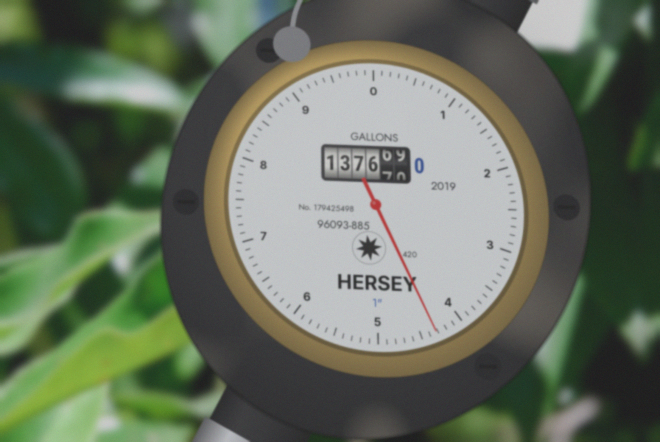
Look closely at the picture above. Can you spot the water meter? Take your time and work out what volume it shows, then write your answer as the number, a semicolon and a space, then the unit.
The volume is 1376694.3; gal
